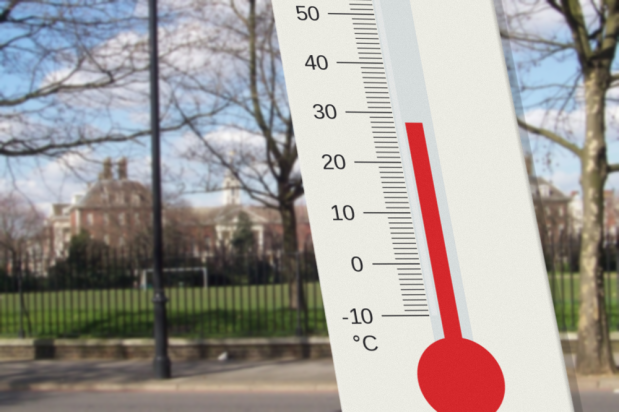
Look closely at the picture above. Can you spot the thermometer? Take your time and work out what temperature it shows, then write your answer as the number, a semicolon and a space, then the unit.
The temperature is 28; °C
